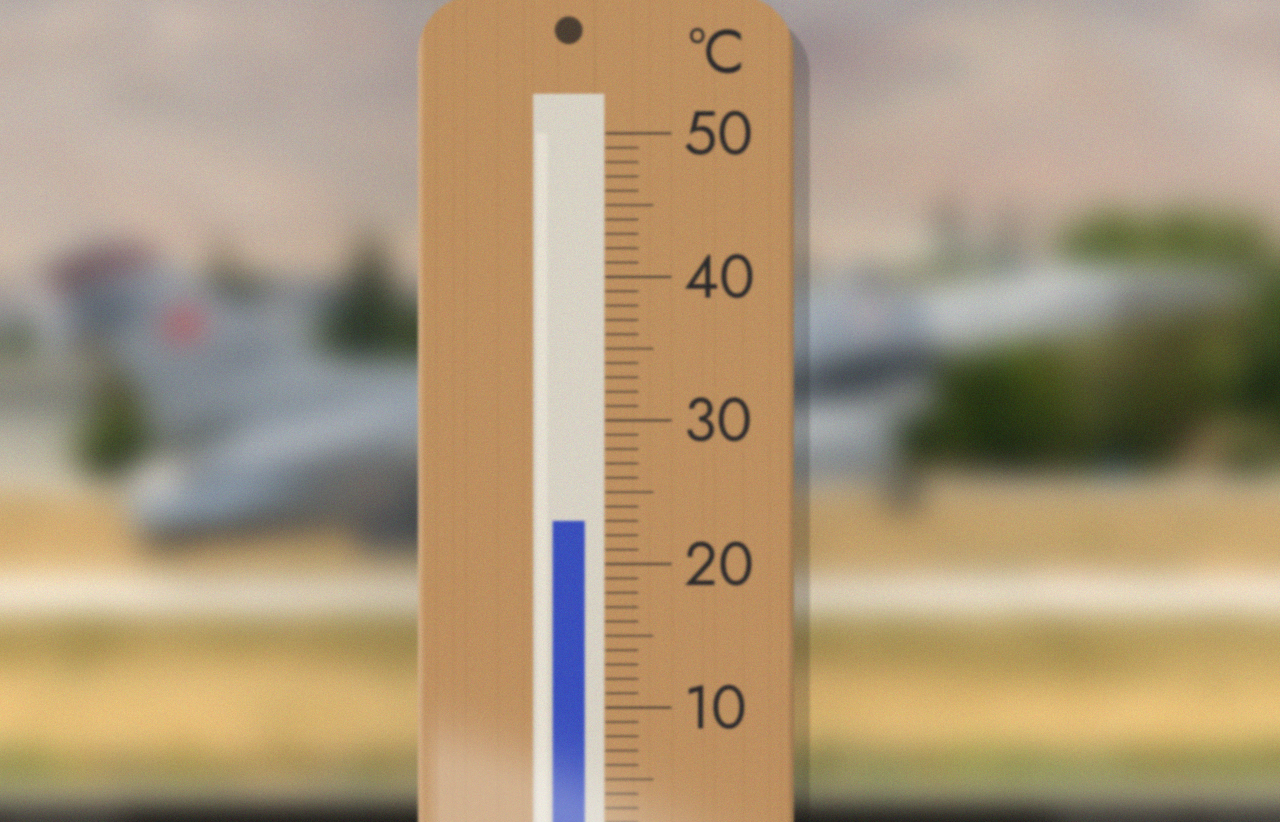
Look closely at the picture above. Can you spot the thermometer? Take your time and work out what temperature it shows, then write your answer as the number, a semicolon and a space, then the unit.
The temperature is 23; °C
